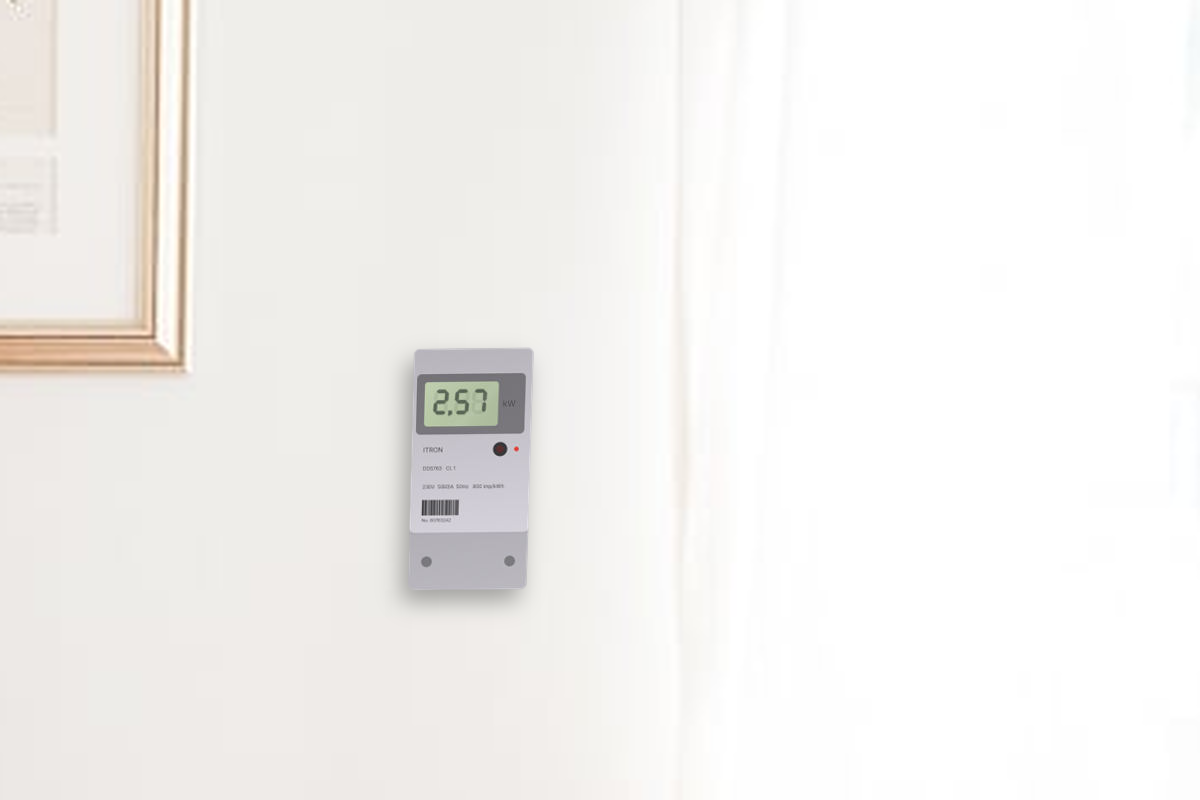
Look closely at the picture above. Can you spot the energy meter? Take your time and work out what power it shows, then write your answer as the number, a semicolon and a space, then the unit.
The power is 2.57; kW
